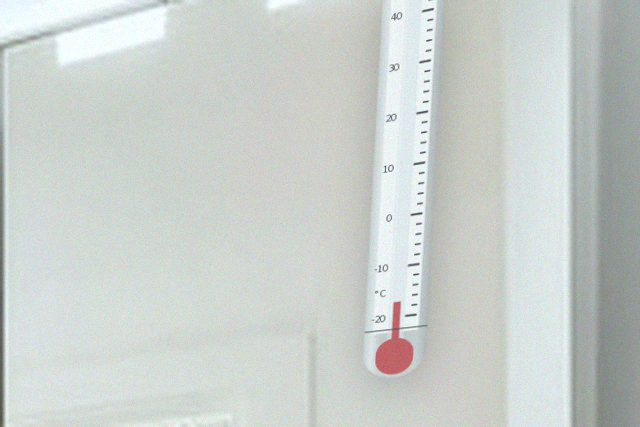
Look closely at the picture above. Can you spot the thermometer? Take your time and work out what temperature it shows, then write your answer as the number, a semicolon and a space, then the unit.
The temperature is -17; °C
